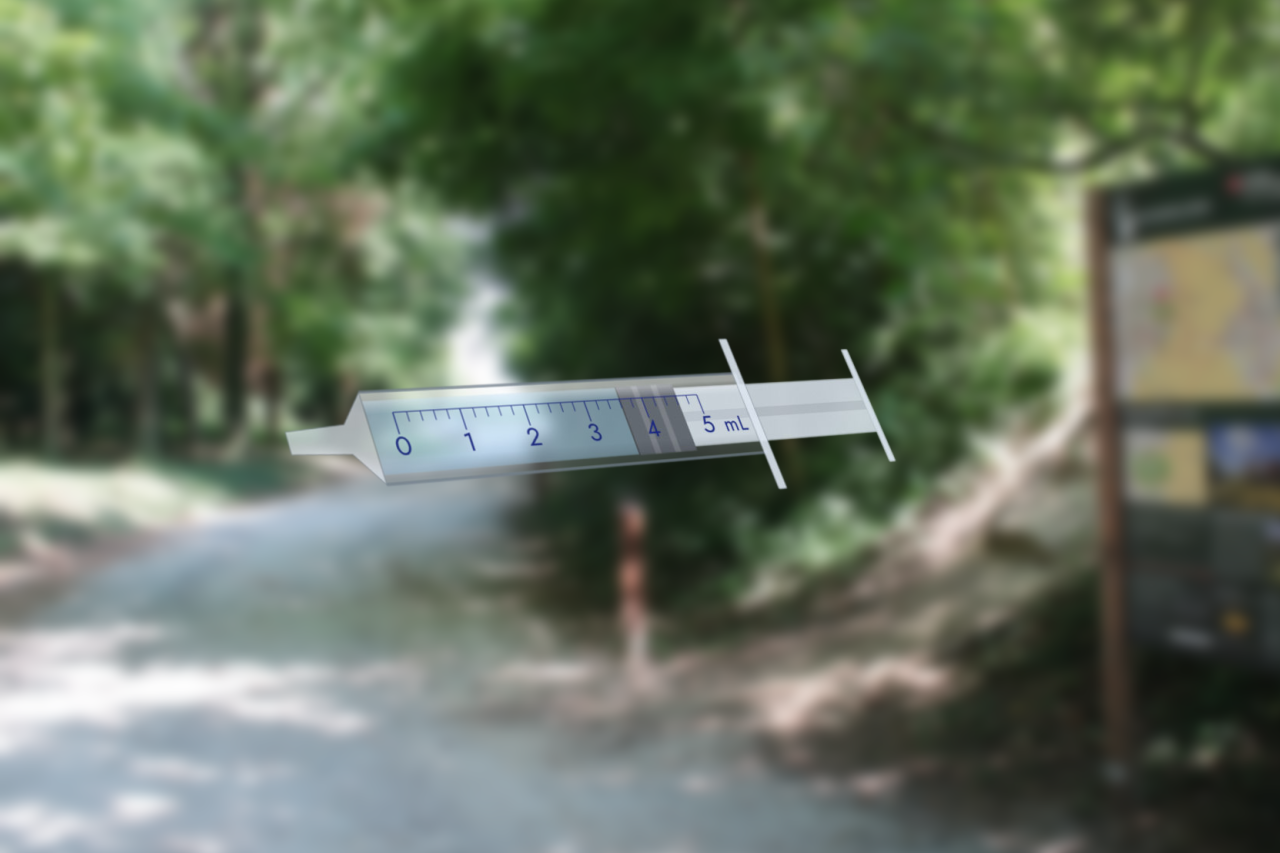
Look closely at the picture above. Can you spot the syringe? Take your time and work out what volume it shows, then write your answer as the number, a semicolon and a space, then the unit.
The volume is 3.6; mL
